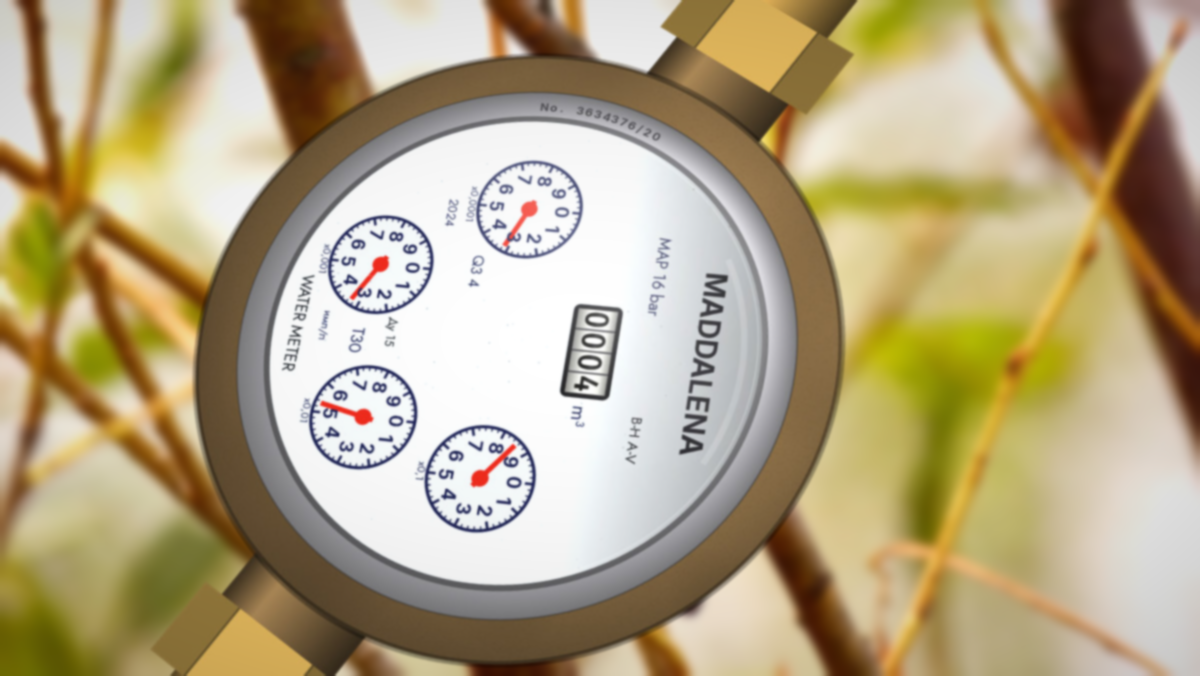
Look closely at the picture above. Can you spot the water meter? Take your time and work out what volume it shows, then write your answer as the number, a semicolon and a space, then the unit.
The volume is 4.8533; m³
